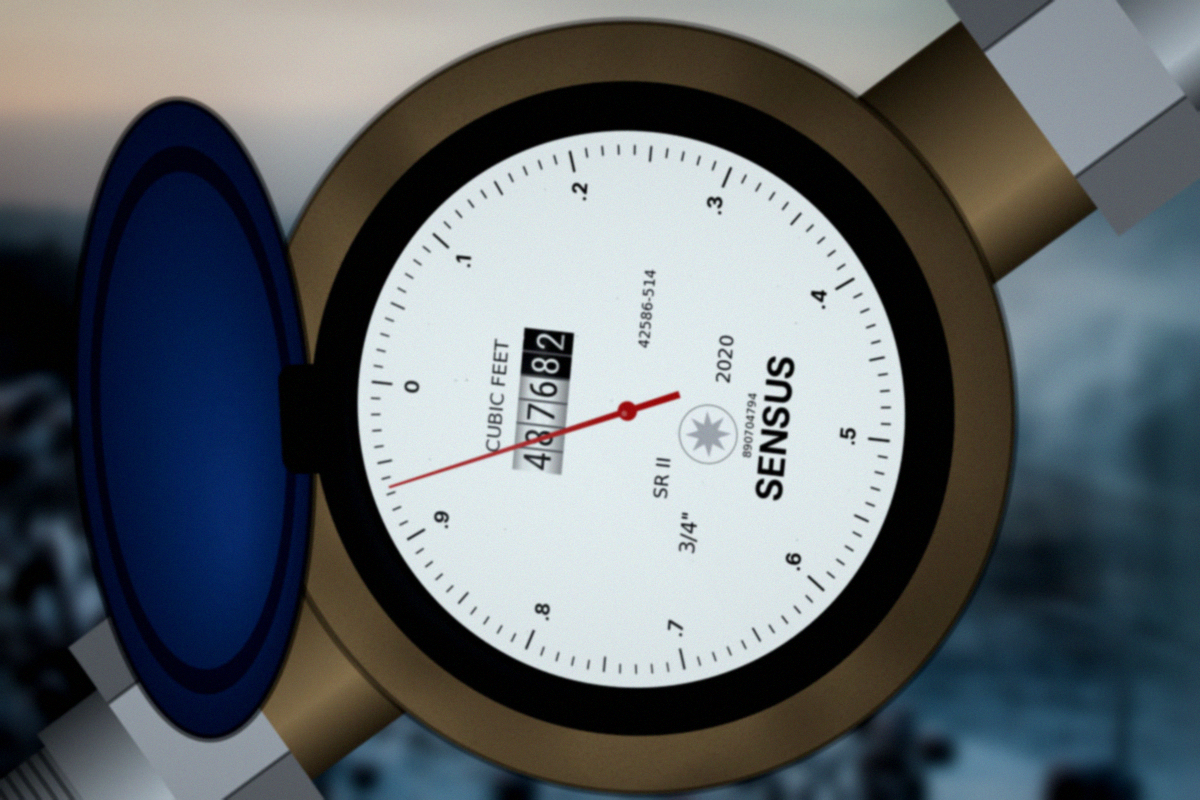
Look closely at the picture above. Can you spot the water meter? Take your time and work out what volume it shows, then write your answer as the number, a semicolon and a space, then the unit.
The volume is 487681.93; ft³
